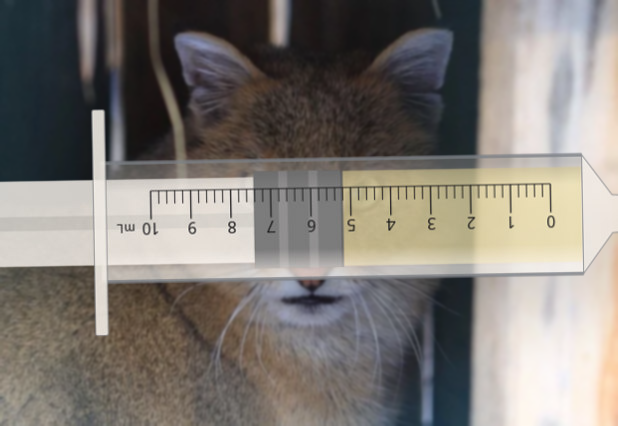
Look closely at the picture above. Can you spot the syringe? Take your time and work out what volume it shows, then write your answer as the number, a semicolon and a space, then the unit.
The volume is 5.2; mL
